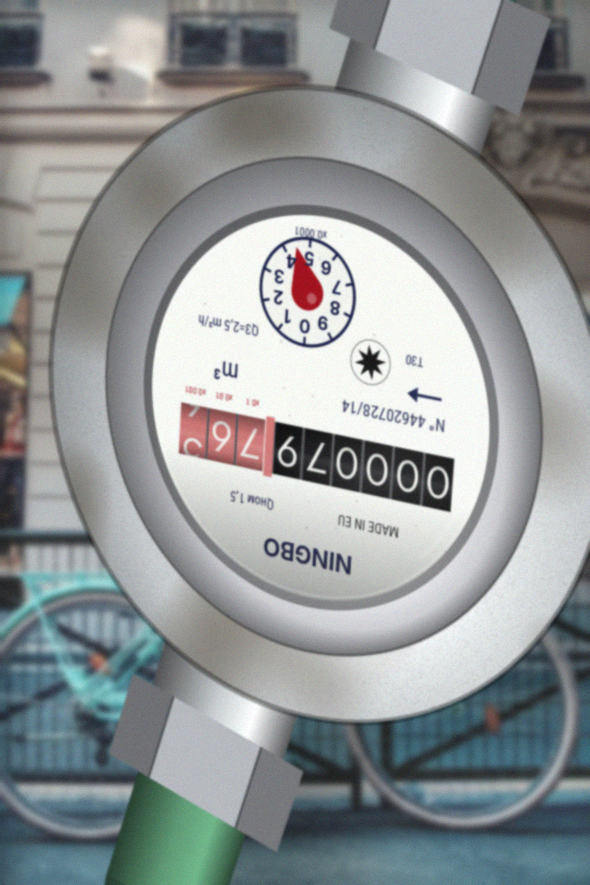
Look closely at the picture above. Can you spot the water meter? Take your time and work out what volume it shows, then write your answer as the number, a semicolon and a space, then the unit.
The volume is 79.7654; m³
